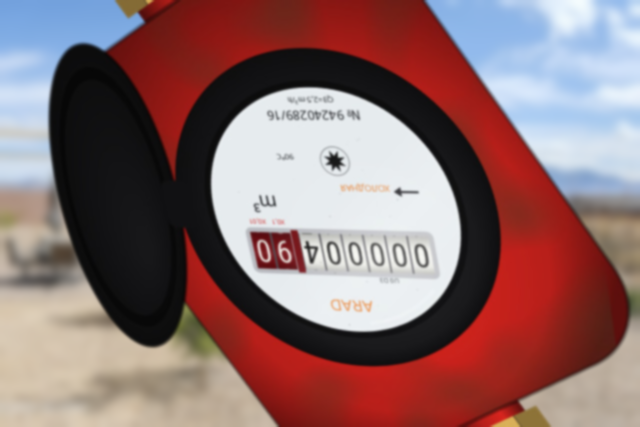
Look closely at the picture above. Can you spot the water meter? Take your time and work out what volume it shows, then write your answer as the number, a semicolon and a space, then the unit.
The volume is 4.90; m³
